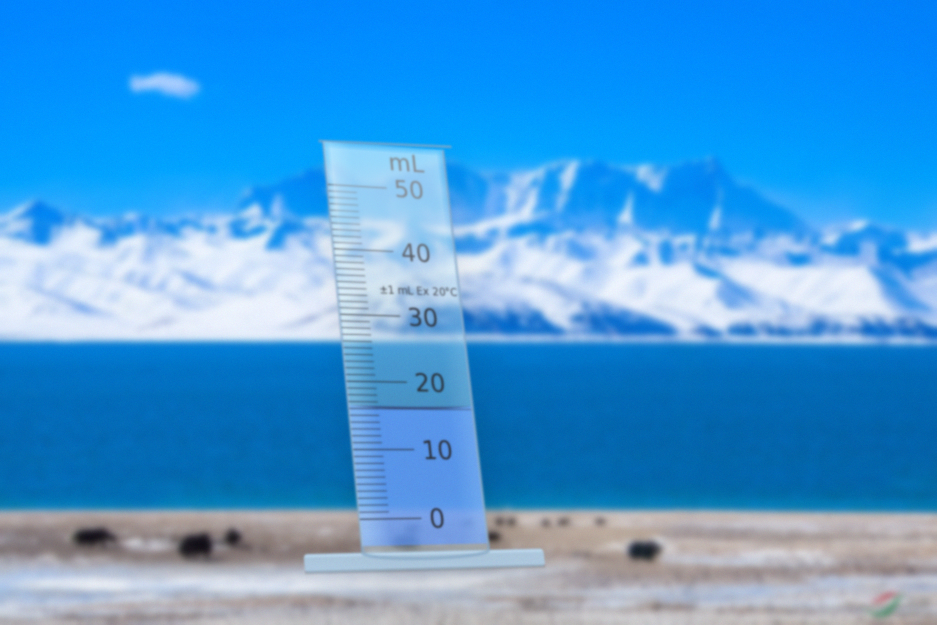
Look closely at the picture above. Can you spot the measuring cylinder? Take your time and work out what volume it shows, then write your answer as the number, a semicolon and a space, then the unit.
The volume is 16; mL
